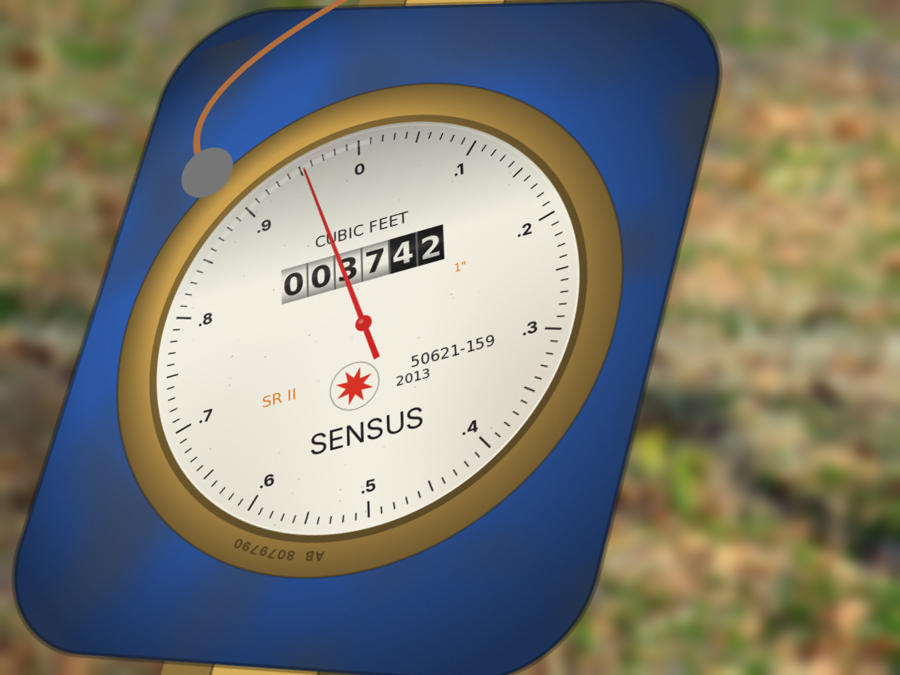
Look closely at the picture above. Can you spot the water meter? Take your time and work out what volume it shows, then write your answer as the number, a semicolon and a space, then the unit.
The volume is 3741.95; ft³
